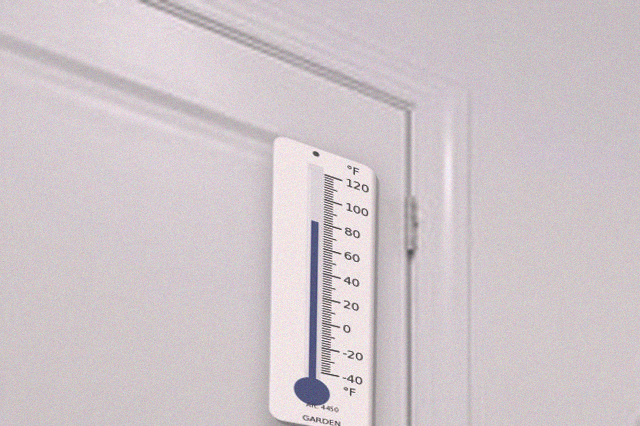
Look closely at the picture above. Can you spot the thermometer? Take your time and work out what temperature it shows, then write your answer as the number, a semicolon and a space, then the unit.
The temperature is 80; °F
